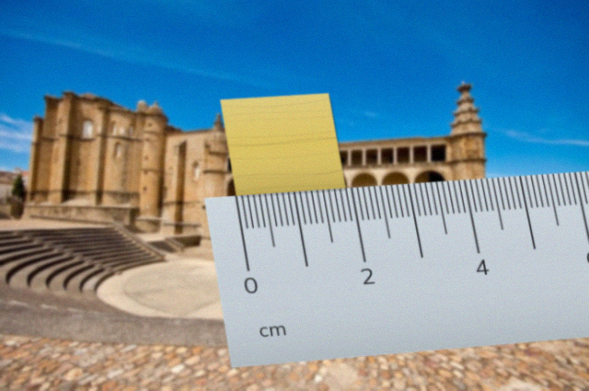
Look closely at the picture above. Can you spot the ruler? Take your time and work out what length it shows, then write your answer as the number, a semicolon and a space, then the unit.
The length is 1.9; cm
